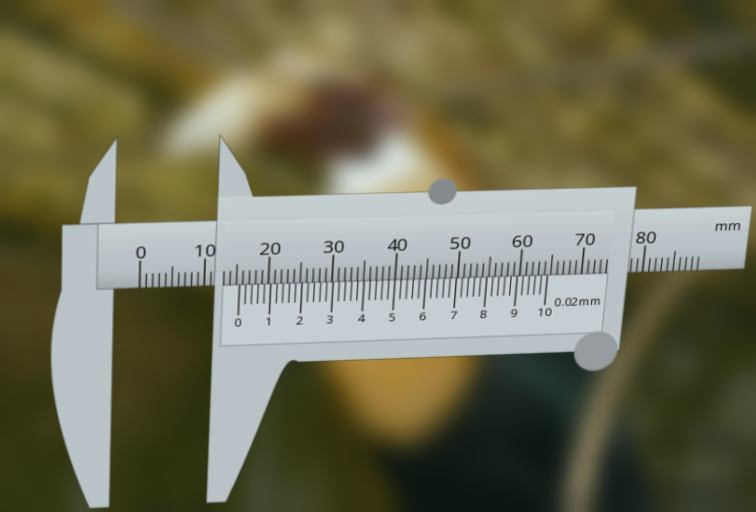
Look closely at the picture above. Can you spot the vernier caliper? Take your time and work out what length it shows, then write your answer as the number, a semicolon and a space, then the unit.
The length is 15.5; mm
